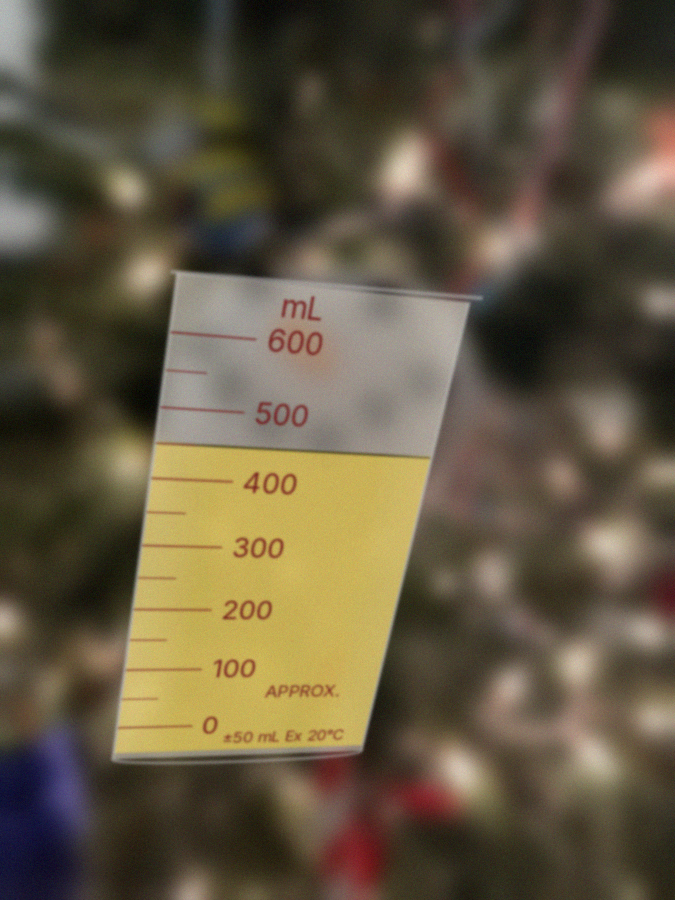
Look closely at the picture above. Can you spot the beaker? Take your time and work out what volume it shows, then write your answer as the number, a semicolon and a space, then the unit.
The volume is 450; mL
